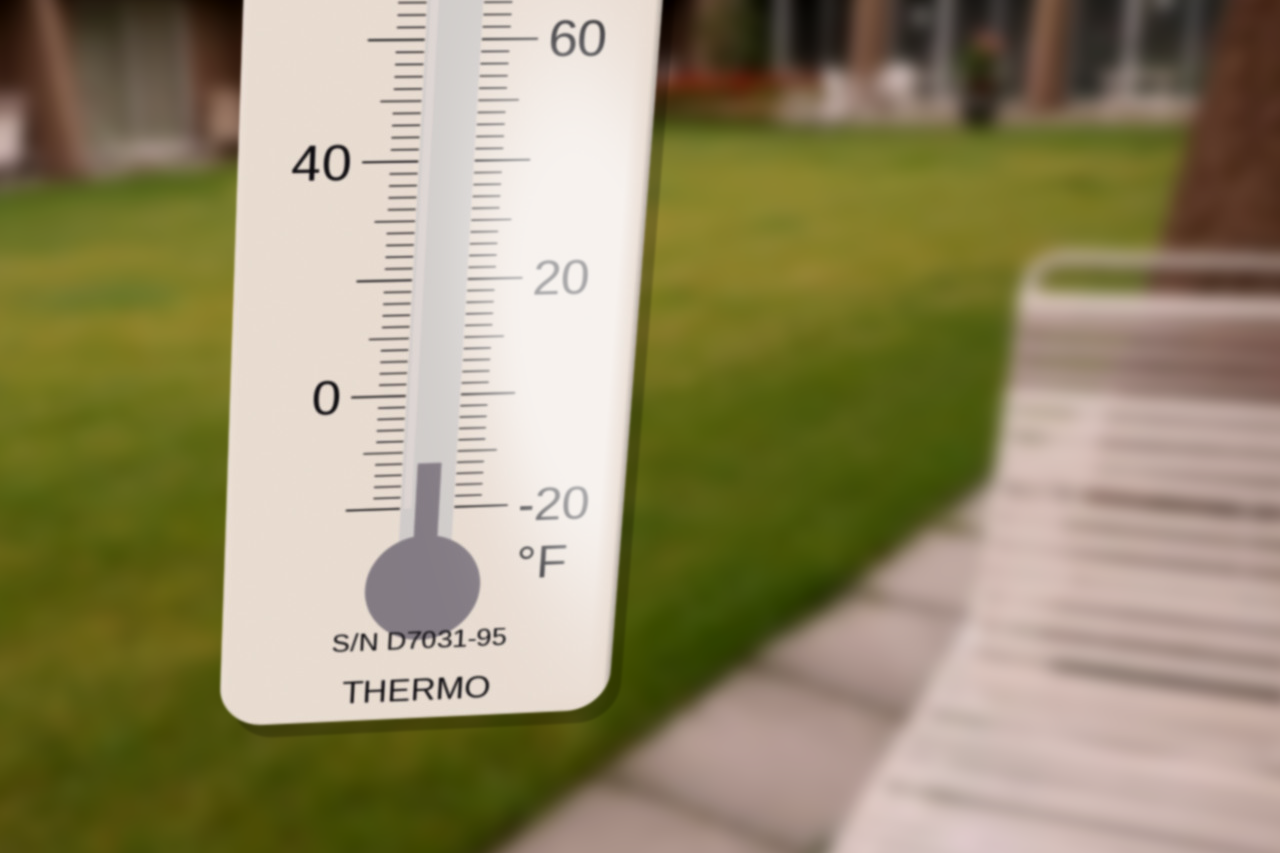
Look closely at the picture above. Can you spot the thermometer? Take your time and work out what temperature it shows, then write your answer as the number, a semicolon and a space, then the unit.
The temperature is -12; °F
